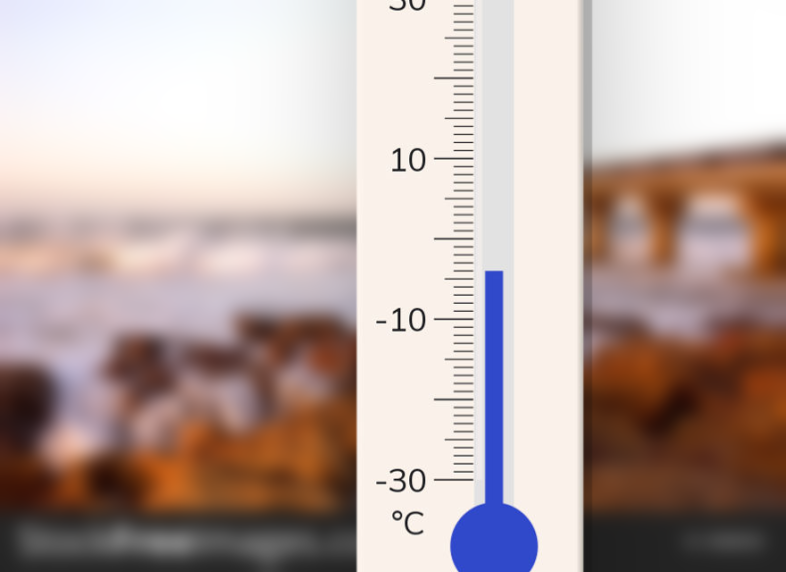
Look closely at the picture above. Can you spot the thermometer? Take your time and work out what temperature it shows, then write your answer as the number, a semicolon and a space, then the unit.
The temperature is -4; °C
